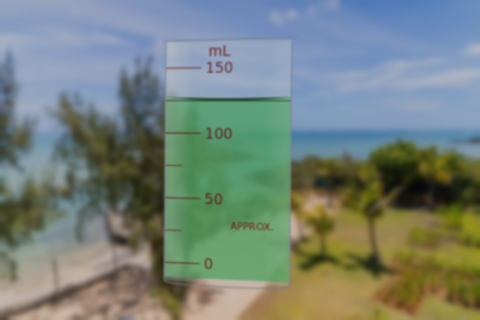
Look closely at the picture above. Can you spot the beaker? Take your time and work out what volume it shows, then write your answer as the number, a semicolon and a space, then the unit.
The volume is 125; mL
